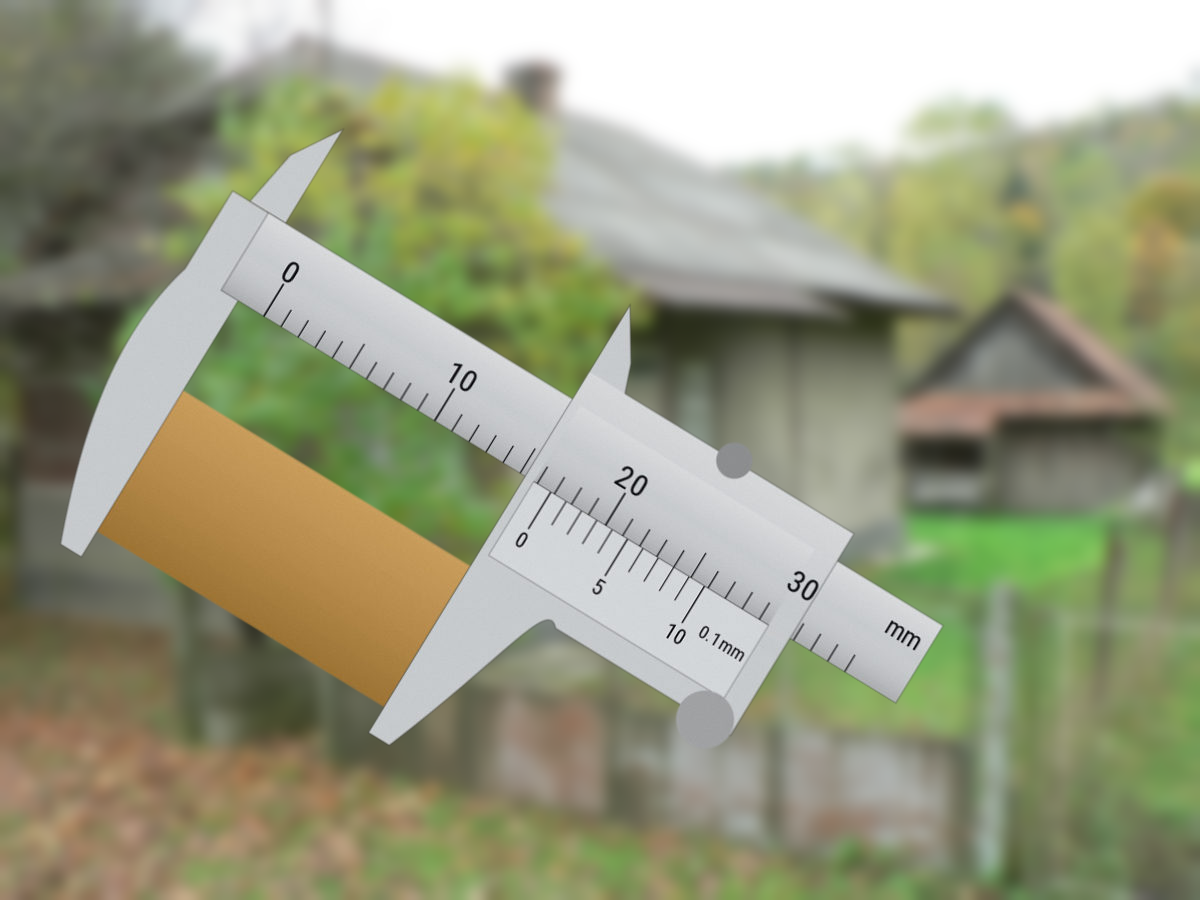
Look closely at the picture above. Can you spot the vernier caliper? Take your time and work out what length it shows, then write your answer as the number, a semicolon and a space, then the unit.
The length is 16.8; mm
